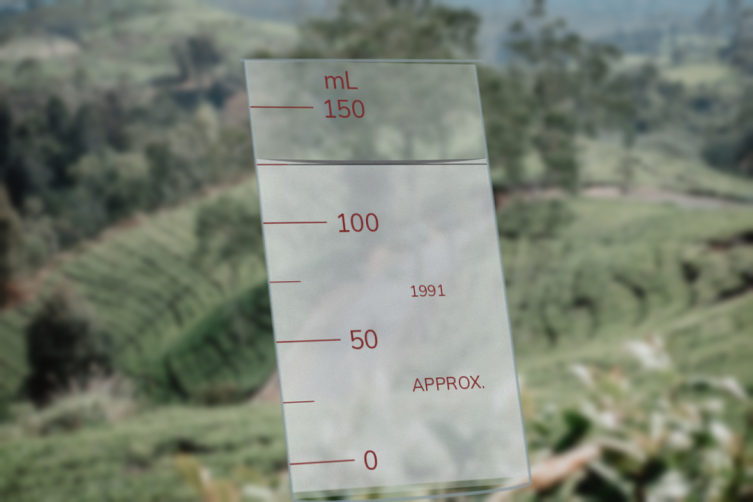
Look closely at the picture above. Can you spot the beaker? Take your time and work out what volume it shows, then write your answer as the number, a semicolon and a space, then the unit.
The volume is 125; mL
